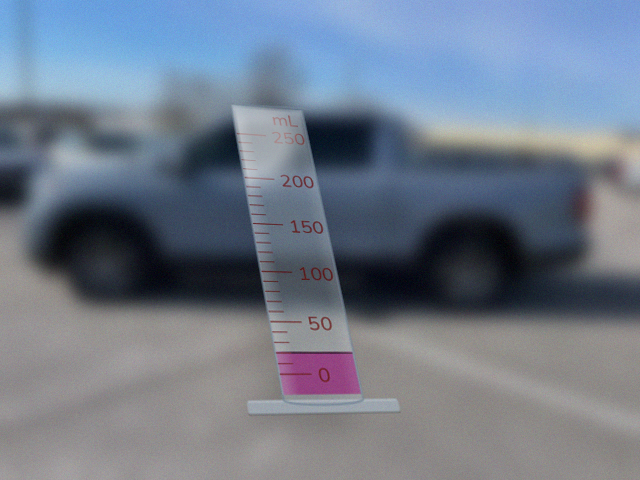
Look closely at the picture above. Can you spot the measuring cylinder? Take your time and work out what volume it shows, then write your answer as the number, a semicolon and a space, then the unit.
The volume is 20; mL
